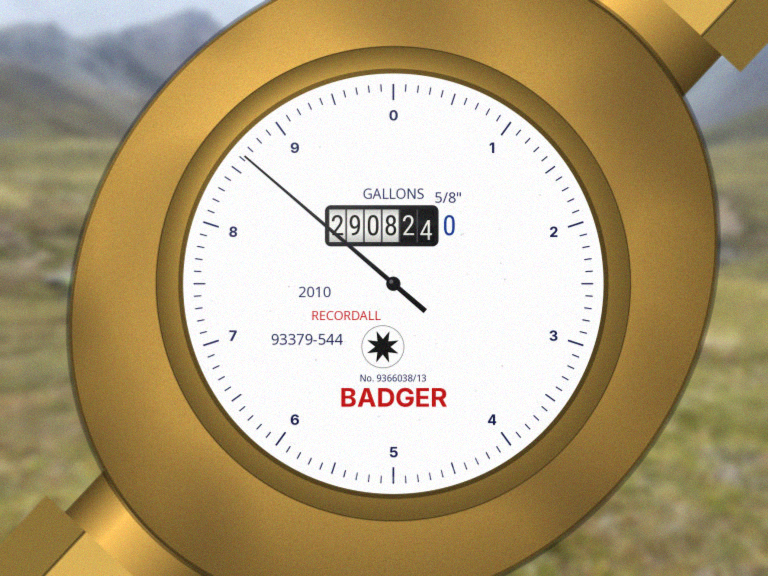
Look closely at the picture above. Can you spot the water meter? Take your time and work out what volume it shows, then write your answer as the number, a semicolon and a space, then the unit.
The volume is 2908238.6; gal
